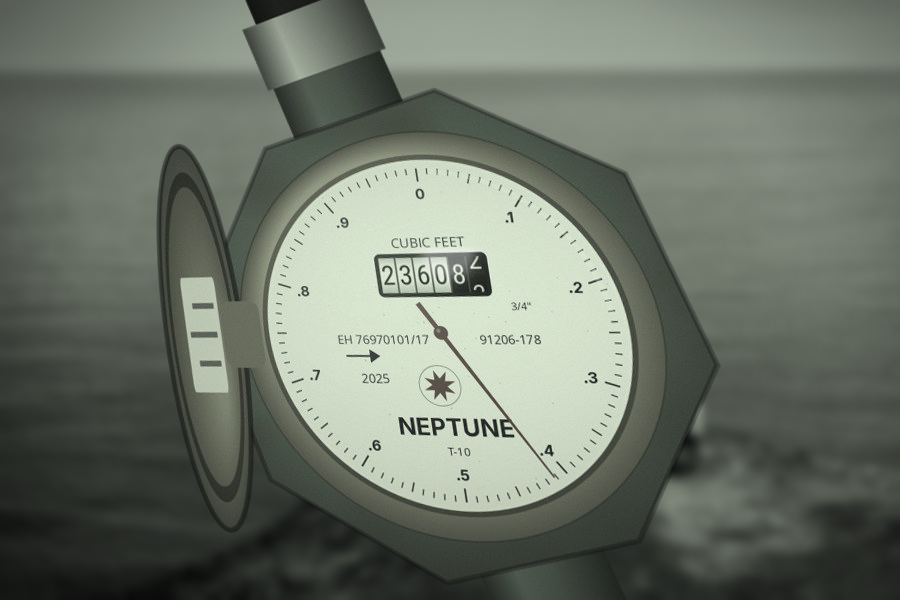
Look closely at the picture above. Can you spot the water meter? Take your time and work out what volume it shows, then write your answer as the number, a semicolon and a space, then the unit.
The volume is 236082.41; ft³
